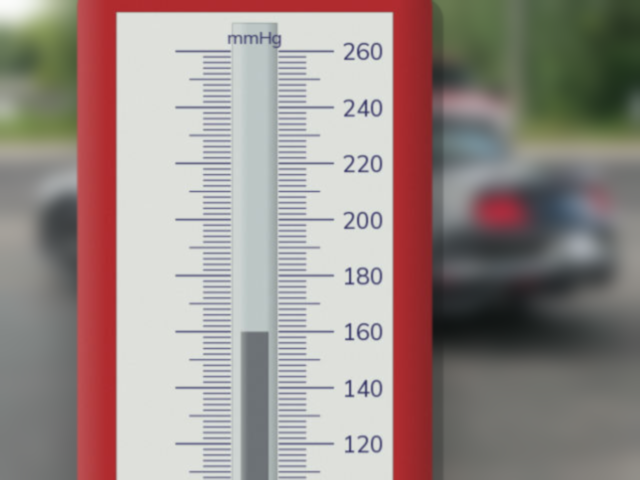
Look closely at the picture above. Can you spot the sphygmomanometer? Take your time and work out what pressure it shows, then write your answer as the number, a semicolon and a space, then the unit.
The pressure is 160; mmHg
